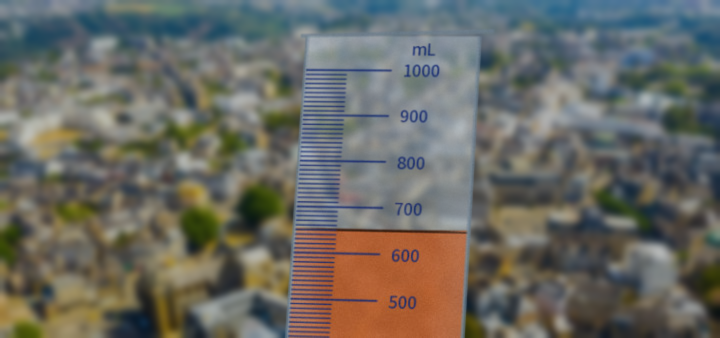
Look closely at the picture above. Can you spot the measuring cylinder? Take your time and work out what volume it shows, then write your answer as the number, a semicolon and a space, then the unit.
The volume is 650; mL
